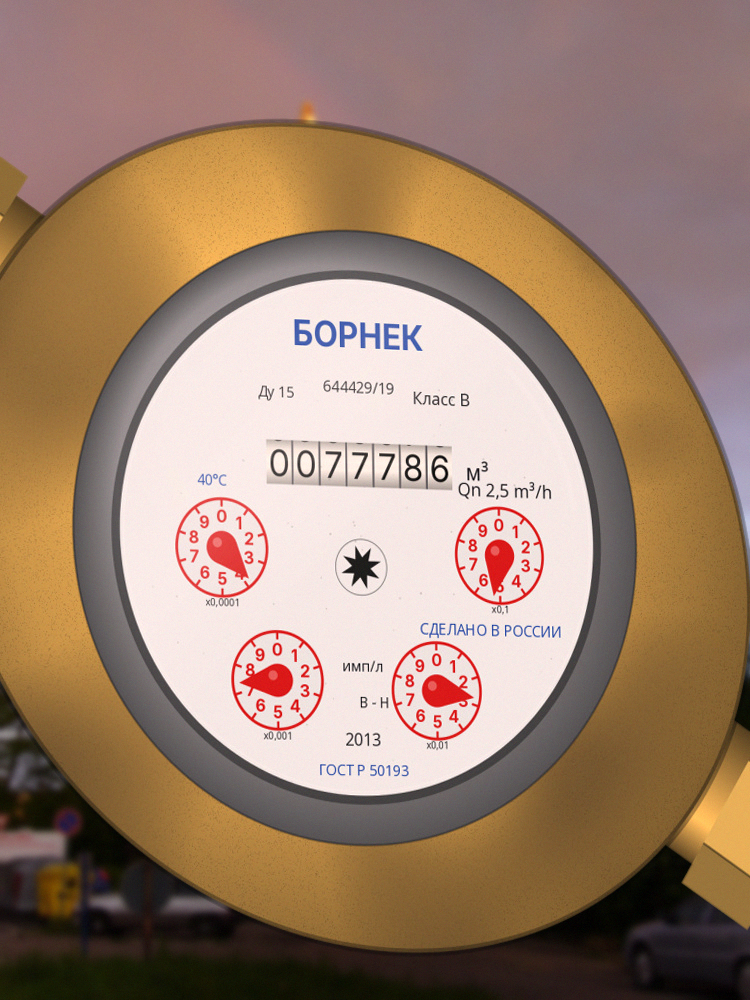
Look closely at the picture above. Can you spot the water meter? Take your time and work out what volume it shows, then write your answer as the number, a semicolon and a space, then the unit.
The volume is 77786.5273; m³
